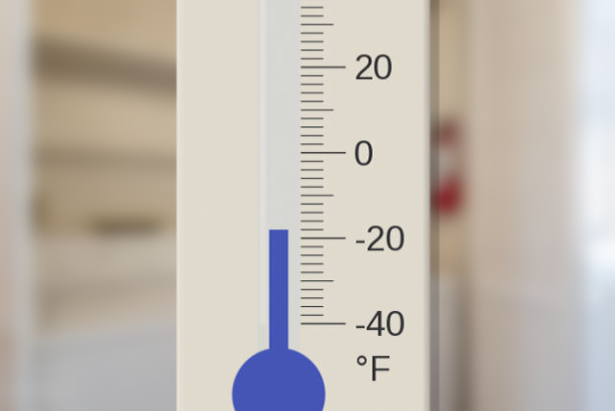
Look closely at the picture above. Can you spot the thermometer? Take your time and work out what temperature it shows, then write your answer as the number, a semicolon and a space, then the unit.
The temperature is -18; °F
